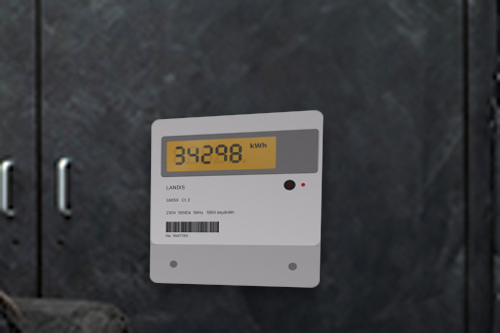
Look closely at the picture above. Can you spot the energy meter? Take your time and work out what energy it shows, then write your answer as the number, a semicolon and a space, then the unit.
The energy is 34298; kWh
